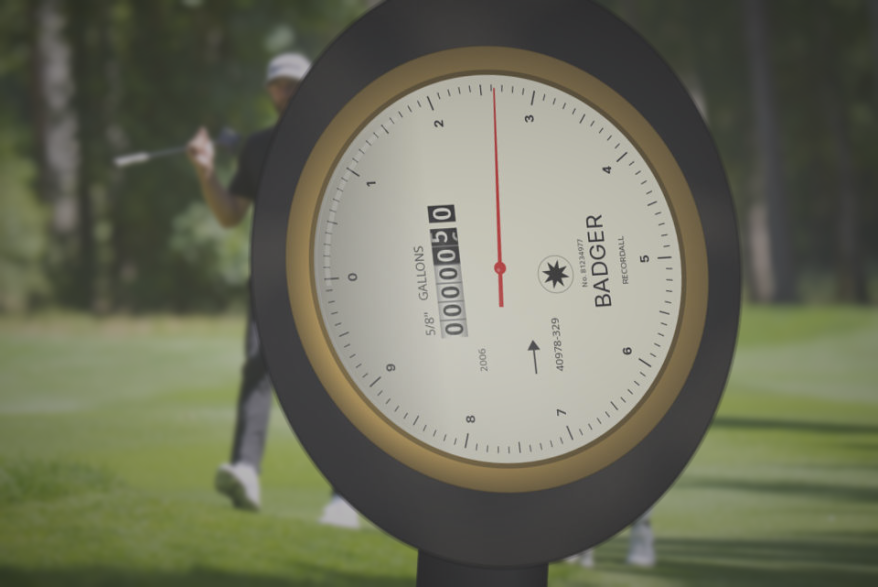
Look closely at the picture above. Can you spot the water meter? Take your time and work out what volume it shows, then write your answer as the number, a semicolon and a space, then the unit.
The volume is 52.6; gal
